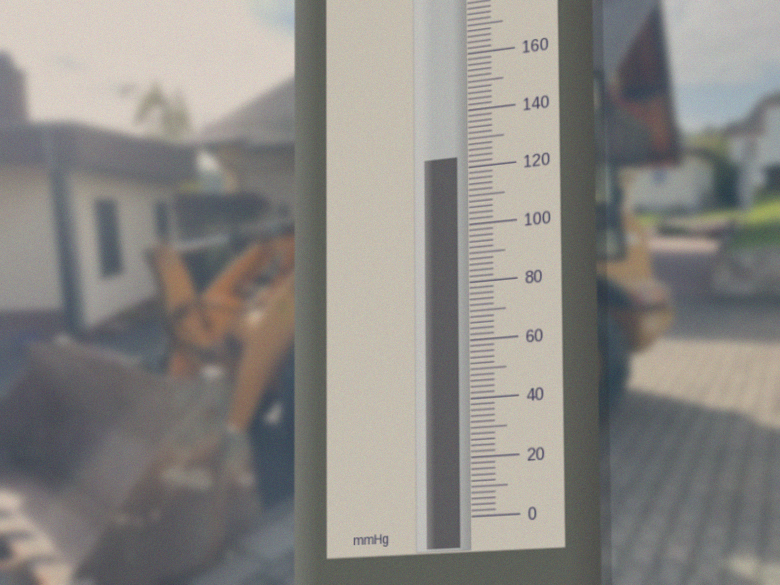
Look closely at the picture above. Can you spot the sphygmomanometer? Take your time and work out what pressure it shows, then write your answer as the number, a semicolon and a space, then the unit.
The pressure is 124; mmHg
